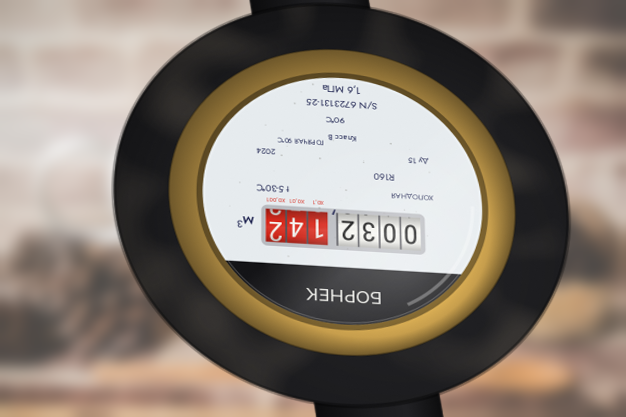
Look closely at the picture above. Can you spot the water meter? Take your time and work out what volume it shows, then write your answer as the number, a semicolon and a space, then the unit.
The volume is 32.142; m³
